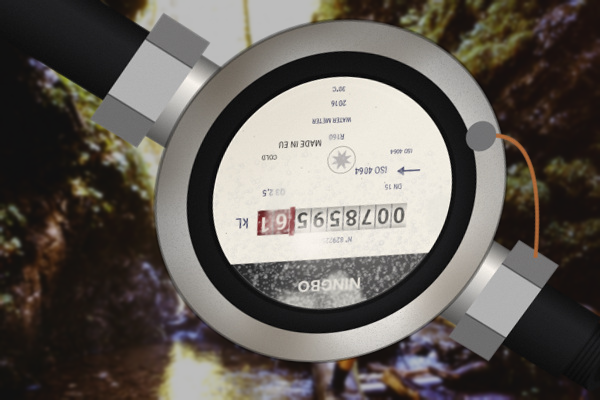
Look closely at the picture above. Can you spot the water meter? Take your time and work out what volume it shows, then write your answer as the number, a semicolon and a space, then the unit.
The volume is 78595.61; kL
